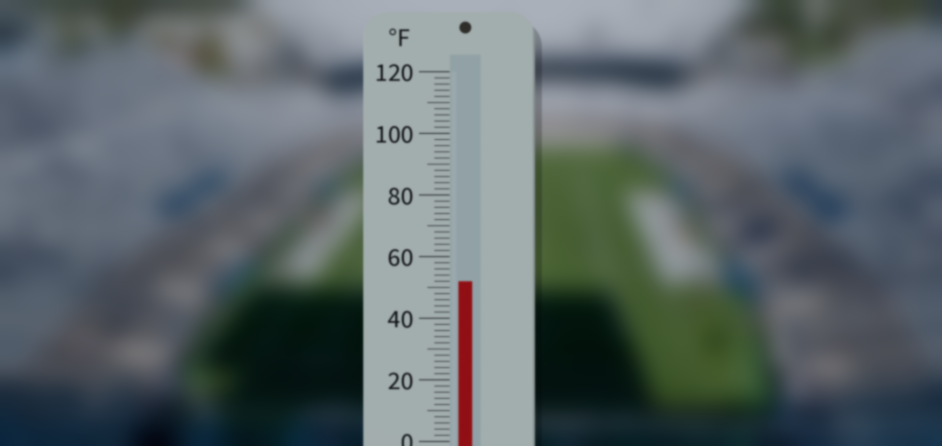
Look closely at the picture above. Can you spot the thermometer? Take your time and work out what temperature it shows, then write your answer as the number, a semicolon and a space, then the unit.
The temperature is 52; °F
